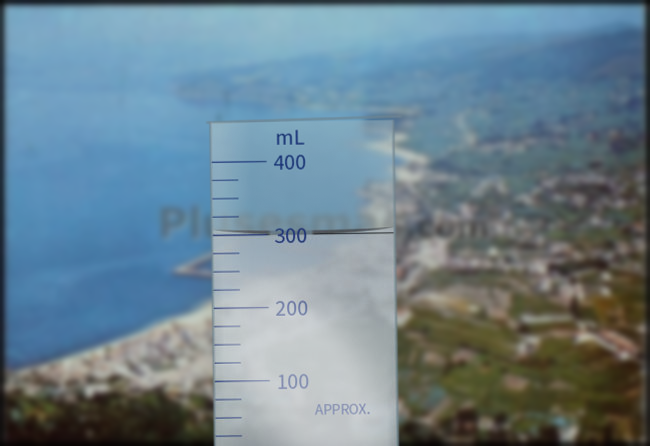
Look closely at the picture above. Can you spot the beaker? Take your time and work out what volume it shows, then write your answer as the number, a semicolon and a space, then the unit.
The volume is 300; mL
